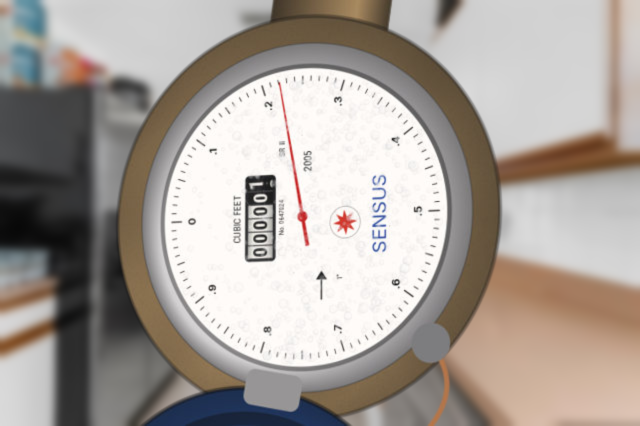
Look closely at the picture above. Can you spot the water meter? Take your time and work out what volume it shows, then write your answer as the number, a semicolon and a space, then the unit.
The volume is 1.22; ft³
